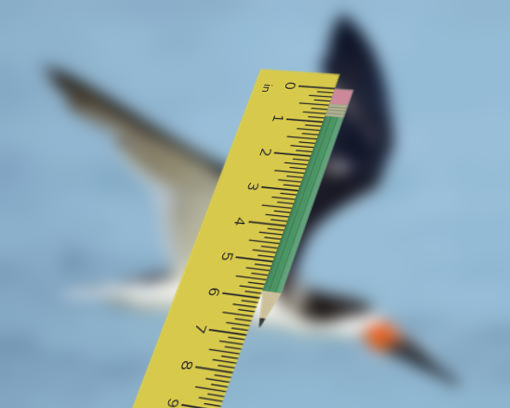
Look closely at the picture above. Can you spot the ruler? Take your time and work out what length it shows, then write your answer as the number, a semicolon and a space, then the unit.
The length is 6.75; in
